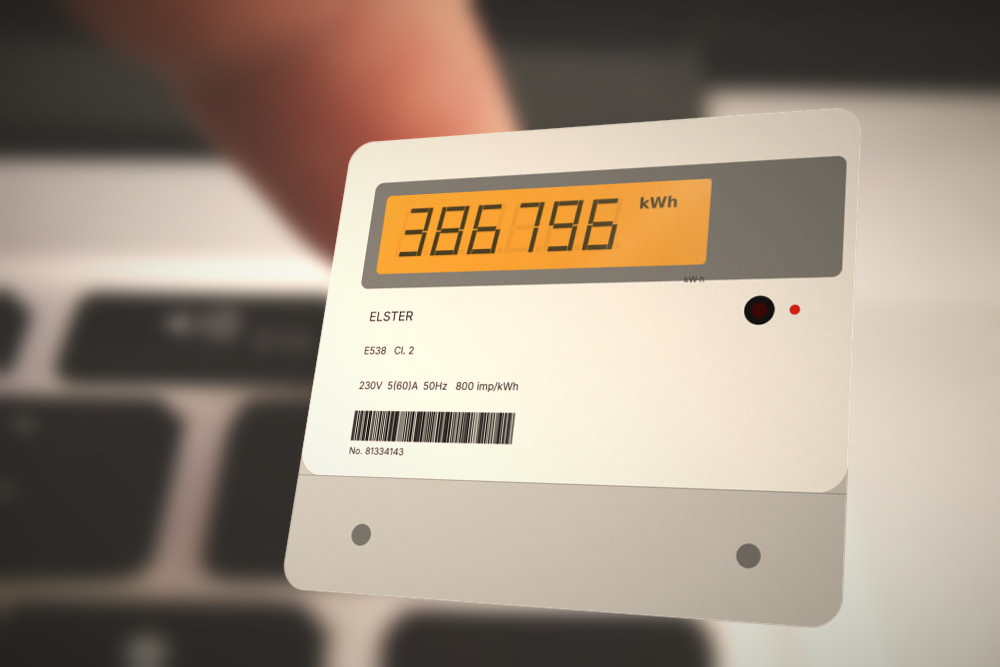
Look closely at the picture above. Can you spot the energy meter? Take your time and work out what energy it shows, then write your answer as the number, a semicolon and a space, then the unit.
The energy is 386796; kWh
